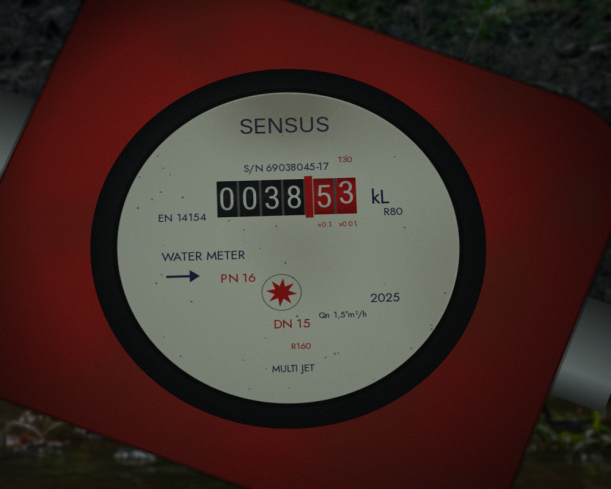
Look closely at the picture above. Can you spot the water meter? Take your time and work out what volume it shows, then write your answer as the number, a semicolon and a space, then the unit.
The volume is 38.53; kL
